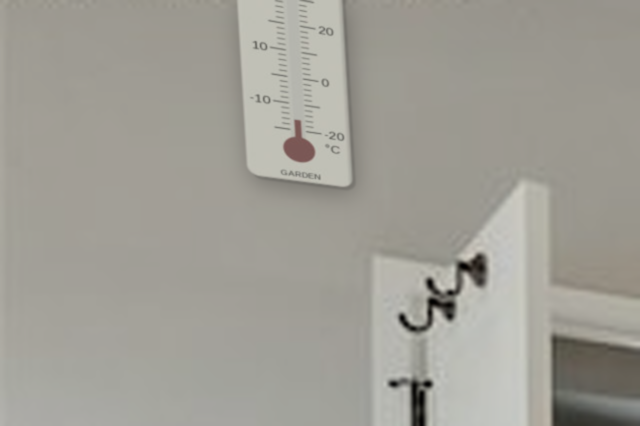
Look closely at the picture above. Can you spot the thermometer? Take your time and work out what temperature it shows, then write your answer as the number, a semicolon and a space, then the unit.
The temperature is -16; °C
